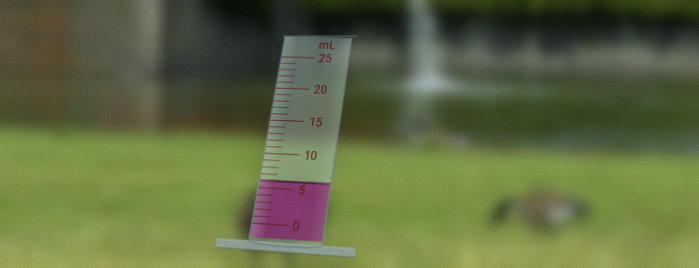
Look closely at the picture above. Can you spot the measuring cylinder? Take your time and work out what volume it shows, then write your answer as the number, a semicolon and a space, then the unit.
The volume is 6; mL
